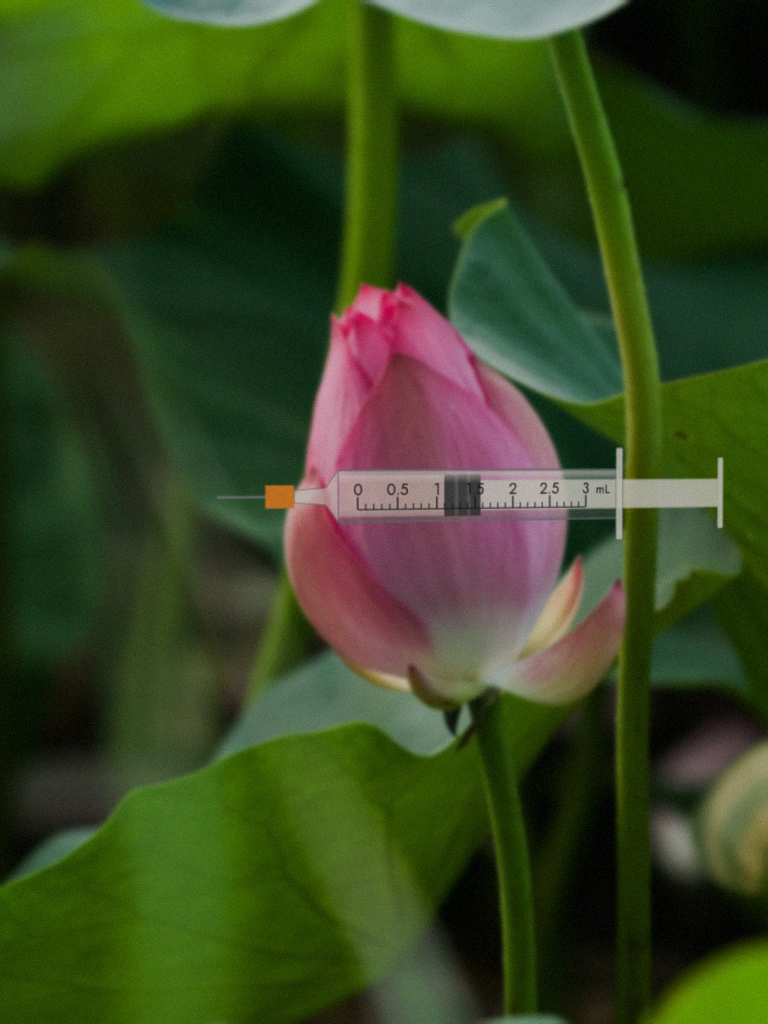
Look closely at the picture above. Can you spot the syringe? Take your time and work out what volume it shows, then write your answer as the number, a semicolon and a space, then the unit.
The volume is 1.1; mL
